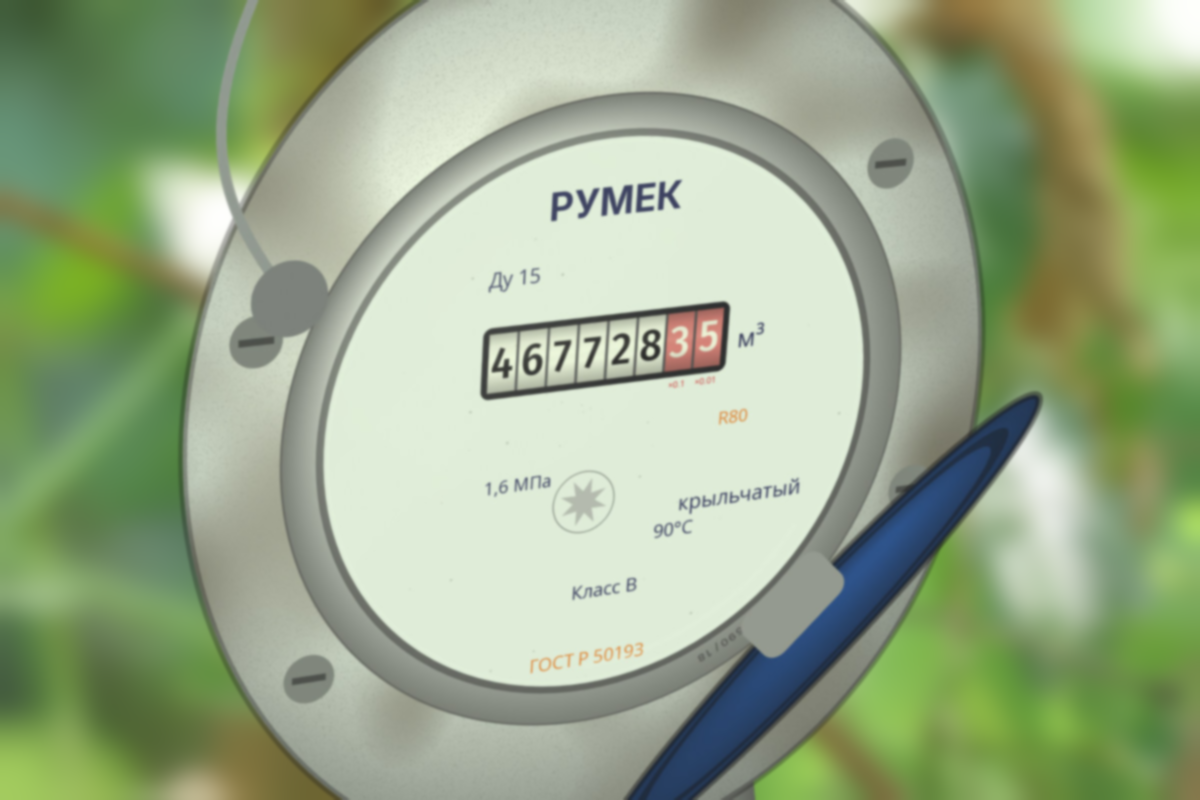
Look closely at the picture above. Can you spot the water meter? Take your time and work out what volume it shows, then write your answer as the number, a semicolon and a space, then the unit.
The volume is 467728.35; m³
